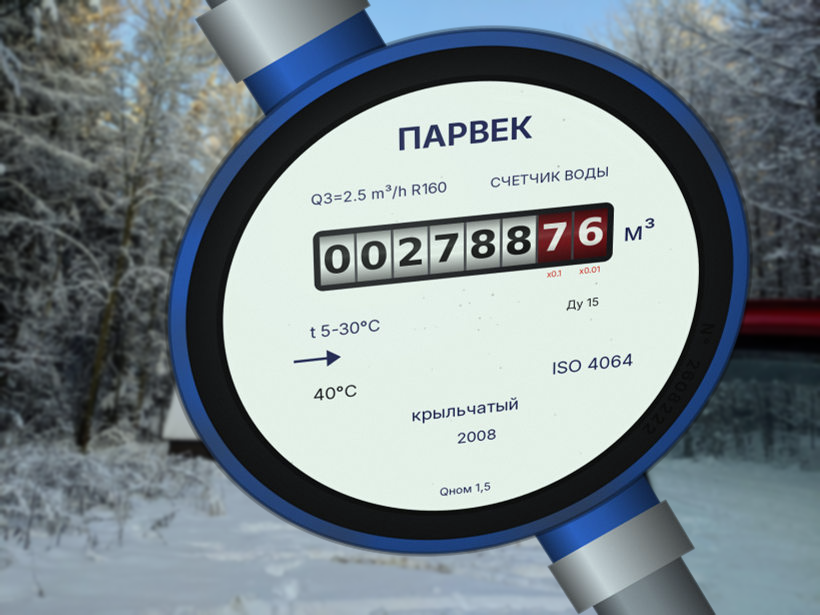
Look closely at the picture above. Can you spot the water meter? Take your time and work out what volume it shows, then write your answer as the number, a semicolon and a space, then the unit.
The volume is 2788.76; m³
